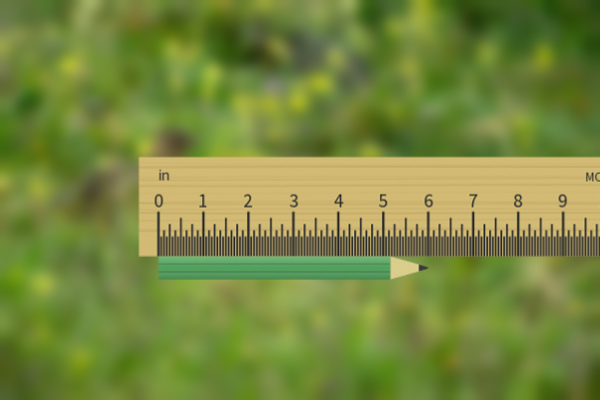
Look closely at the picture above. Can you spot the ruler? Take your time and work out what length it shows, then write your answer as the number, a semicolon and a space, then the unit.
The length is 6; in
